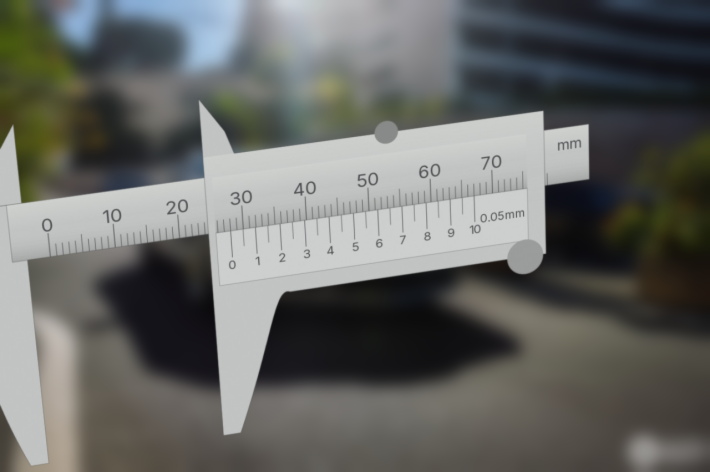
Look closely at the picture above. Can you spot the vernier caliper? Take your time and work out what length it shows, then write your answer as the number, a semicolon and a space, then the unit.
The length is 28.0; mm
